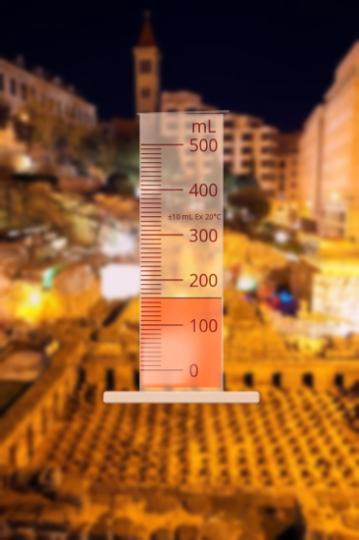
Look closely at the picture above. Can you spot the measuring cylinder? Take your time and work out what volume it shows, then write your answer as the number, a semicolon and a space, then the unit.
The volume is 160; mL
